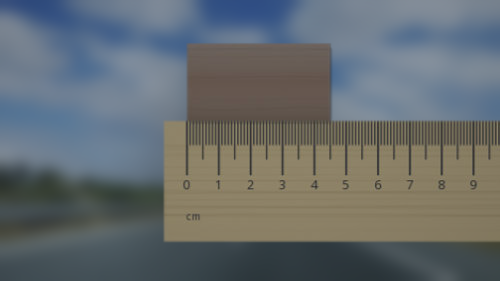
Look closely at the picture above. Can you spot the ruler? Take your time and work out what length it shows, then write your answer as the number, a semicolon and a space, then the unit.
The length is 4.5; cm
